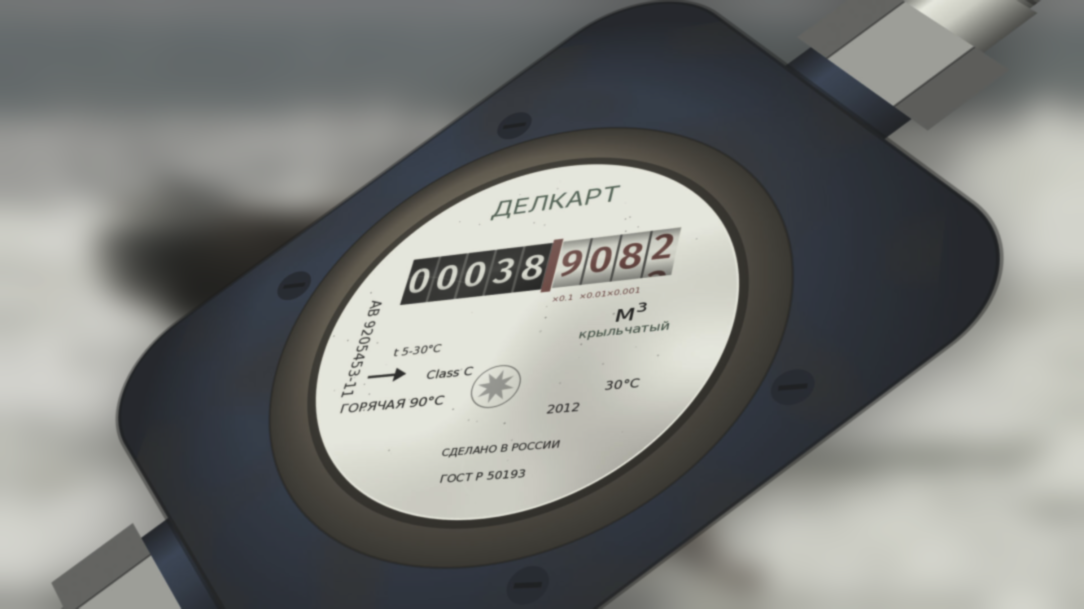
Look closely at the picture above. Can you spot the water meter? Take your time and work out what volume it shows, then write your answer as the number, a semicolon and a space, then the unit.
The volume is 38.9082; m³
